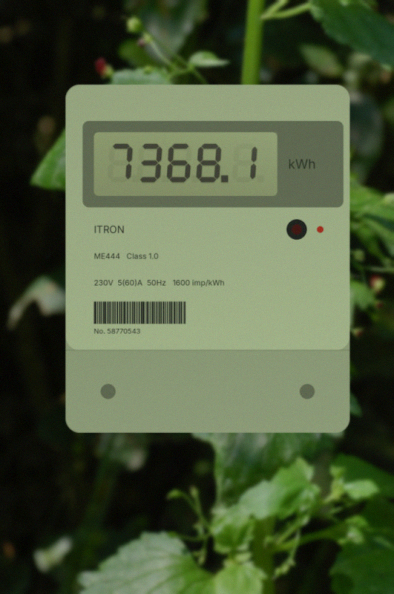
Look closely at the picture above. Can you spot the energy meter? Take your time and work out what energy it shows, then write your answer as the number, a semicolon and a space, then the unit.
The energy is 7368.1; kWh
